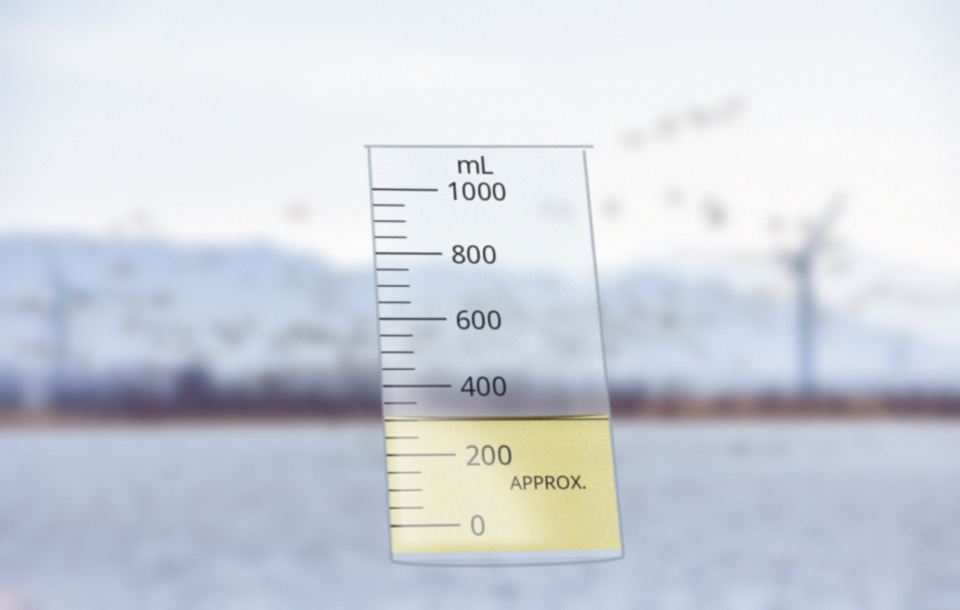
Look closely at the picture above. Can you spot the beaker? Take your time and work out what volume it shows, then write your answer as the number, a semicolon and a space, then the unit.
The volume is 300; mL
